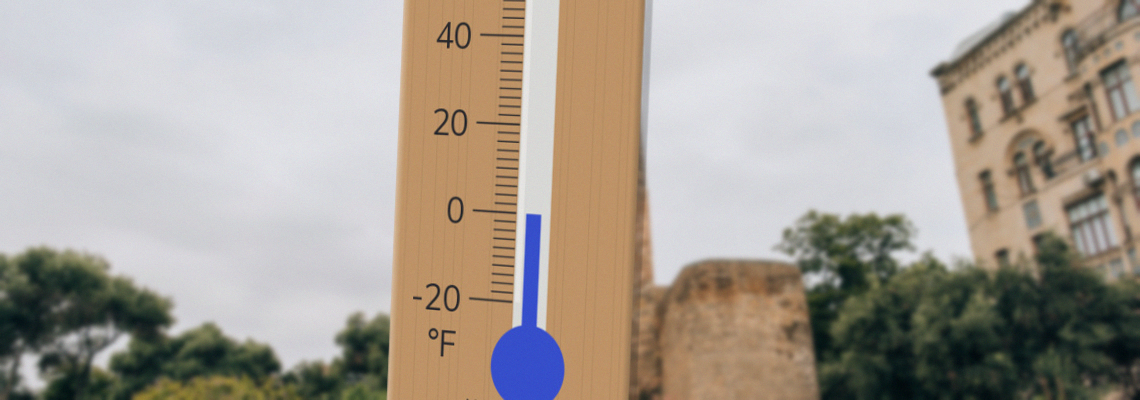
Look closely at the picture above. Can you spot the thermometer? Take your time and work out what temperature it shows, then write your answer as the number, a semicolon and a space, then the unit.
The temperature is 0; °F
